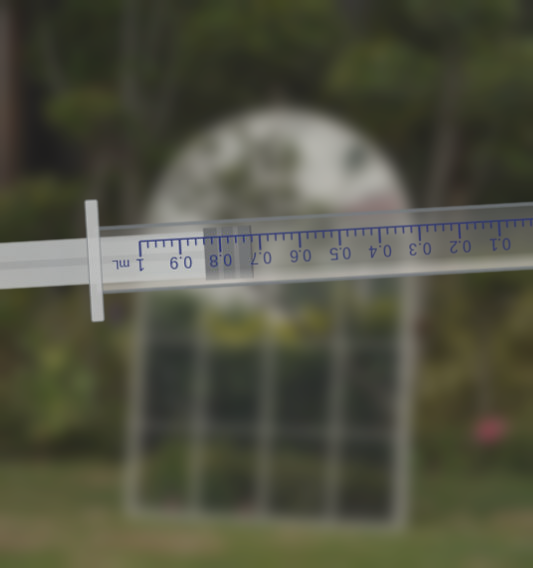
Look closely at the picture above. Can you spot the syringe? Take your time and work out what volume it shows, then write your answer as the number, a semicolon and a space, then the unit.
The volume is 0.72; mL
